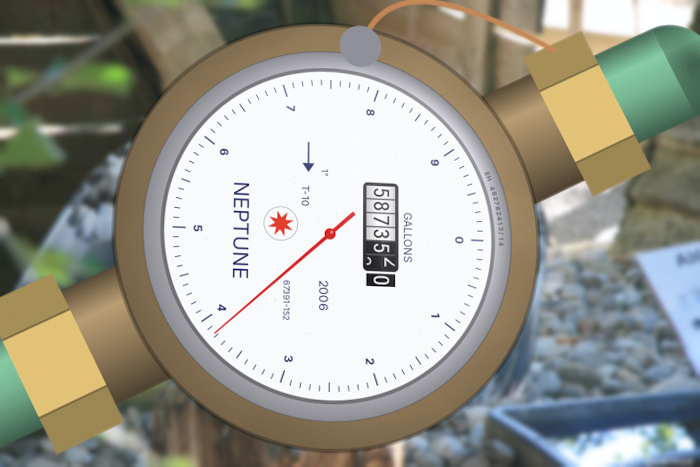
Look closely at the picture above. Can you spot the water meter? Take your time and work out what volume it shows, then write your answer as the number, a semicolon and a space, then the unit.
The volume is 5873523.8; gal
